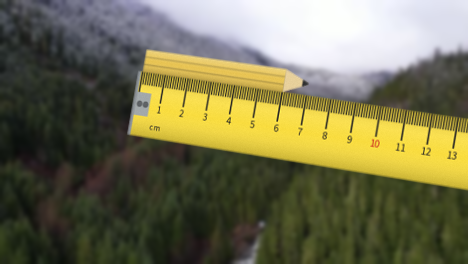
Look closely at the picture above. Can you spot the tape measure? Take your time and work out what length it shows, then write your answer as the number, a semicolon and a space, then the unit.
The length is 7; cm
